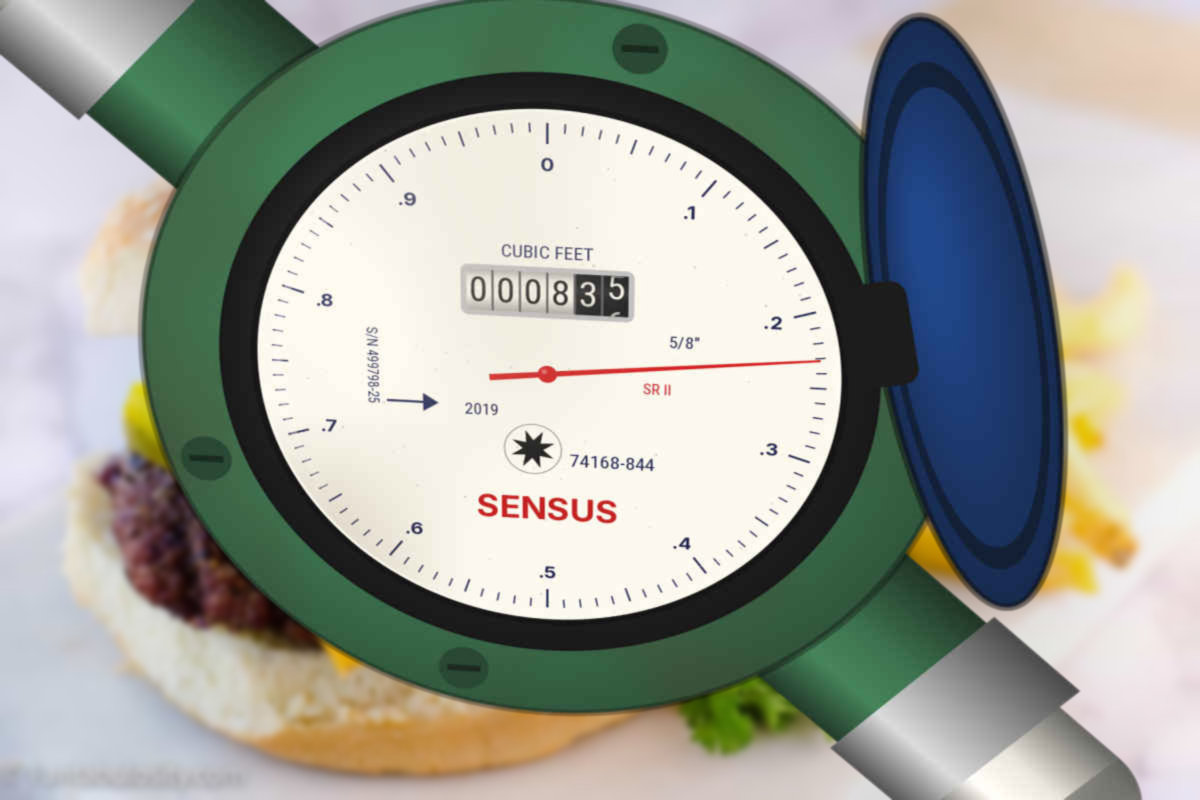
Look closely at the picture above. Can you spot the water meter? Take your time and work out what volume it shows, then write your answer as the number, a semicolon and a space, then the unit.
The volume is 835.23; ft³
